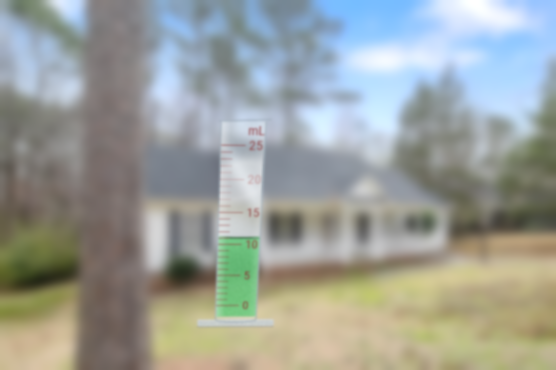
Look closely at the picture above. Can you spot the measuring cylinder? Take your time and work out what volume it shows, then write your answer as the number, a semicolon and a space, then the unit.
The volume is 11; mL
